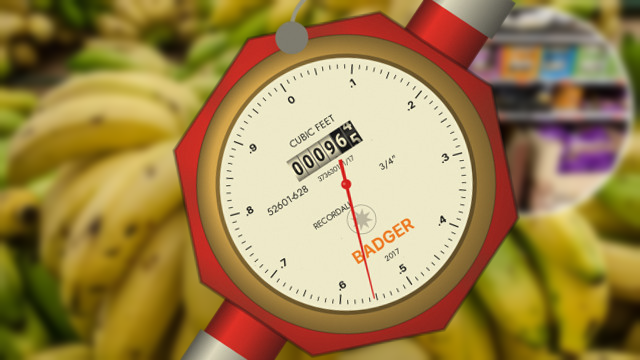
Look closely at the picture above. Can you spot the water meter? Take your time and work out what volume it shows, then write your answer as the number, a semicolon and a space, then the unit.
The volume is 964.55; ft³
